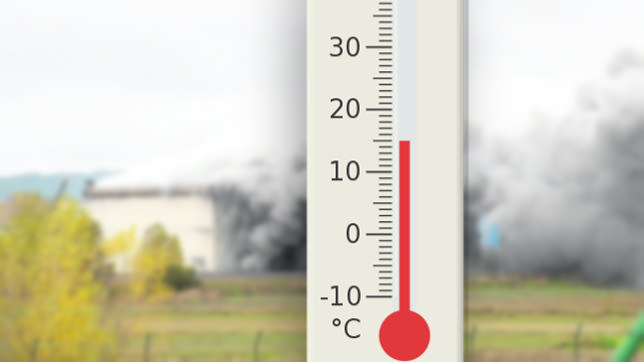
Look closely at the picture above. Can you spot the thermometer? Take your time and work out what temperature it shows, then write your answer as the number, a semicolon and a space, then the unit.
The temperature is 15; °C
